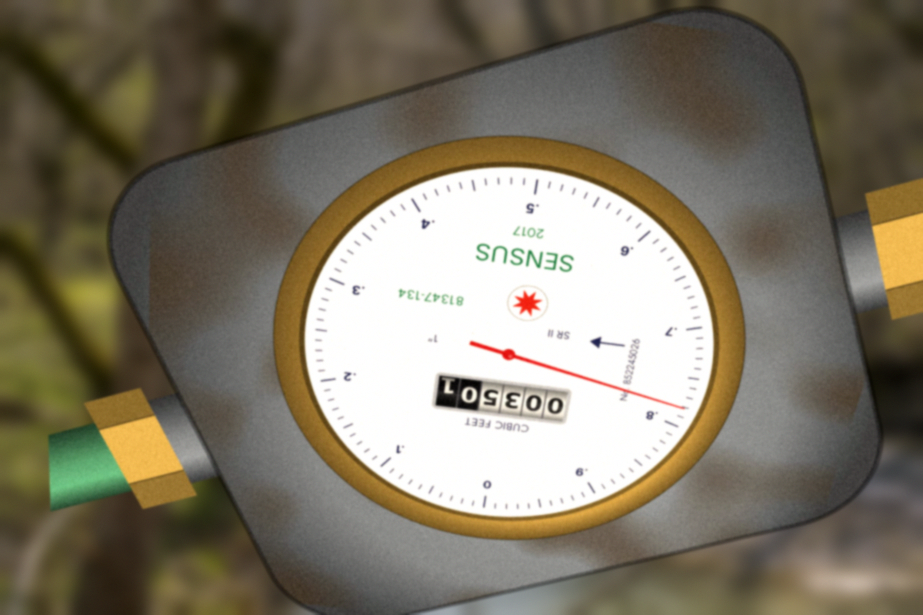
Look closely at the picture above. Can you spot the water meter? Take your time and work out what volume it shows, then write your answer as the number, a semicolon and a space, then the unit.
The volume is 3500.78; ft³
